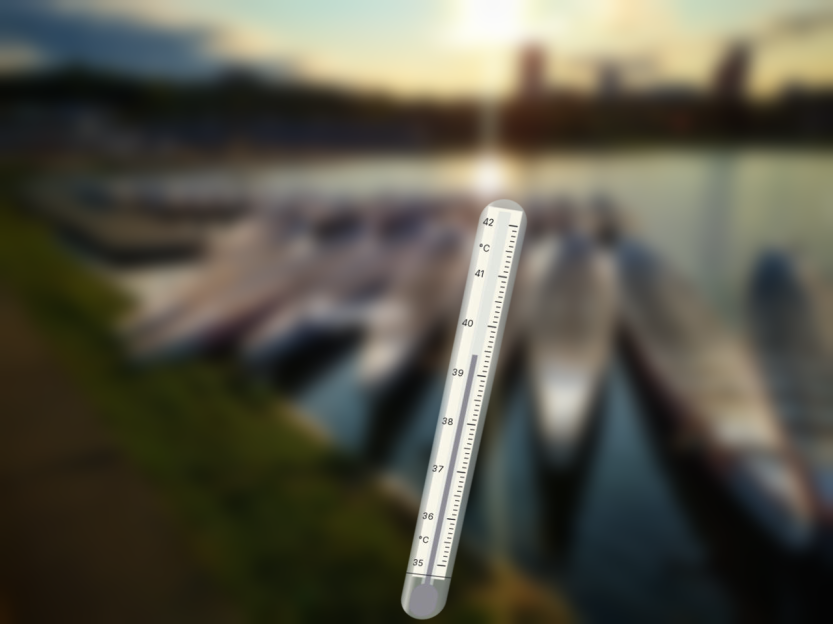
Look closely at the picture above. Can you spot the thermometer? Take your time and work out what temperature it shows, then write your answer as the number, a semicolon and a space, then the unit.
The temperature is 39.4; °C
